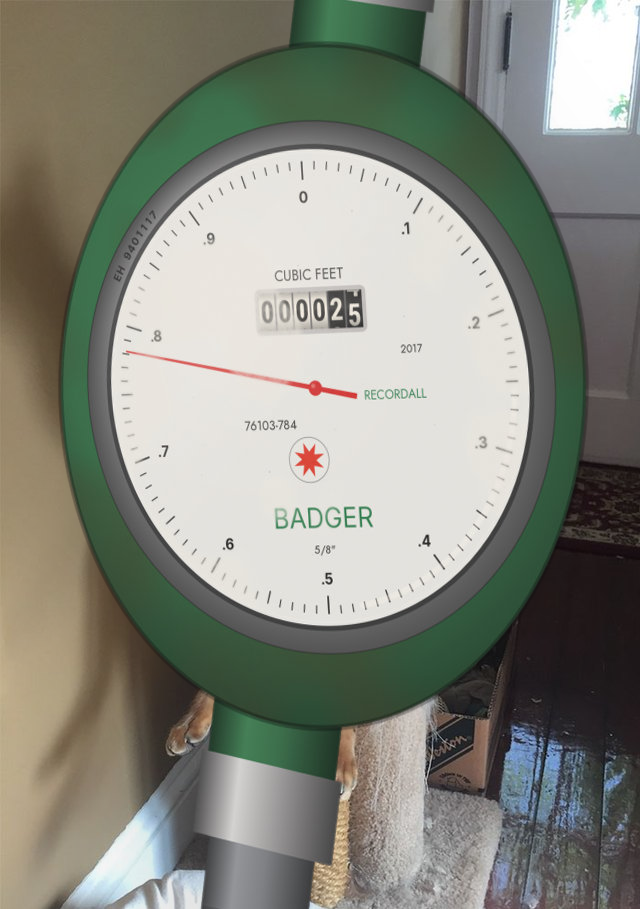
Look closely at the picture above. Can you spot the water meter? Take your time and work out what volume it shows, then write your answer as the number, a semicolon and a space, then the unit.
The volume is 24.78; ft³
